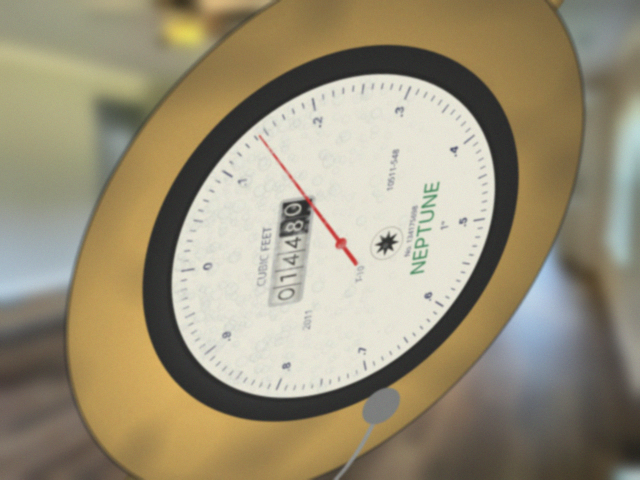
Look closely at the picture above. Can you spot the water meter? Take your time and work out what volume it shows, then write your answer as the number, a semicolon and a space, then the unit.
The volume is 14480.14; ft³
